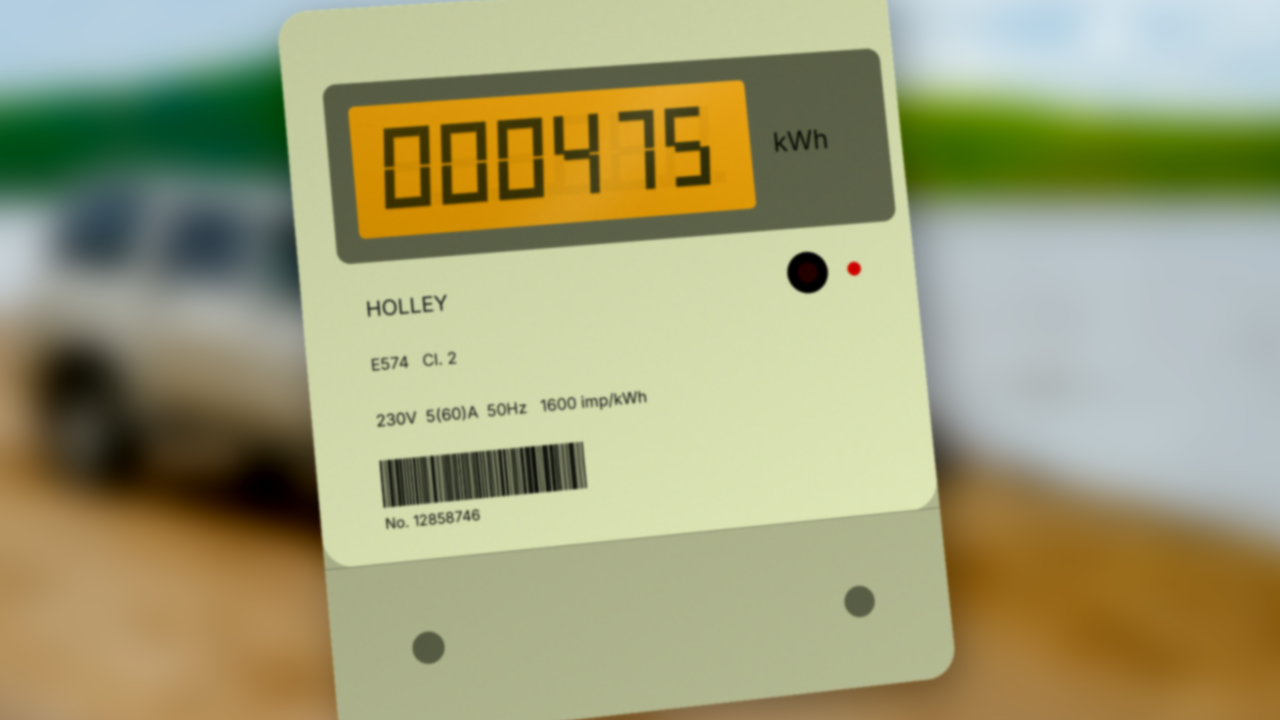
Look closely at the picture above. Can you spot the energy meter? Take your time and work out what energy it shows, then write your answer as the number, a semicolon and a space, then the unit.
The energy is 475; kWh
